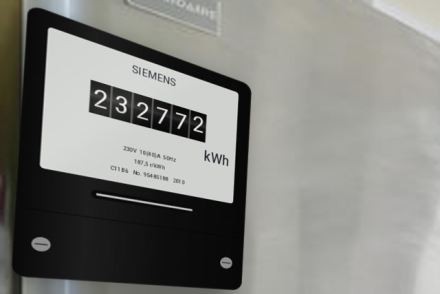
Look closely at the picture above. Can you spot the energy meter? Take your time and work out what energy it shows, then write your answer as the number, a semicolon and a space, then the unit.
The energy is 232772; kWh
